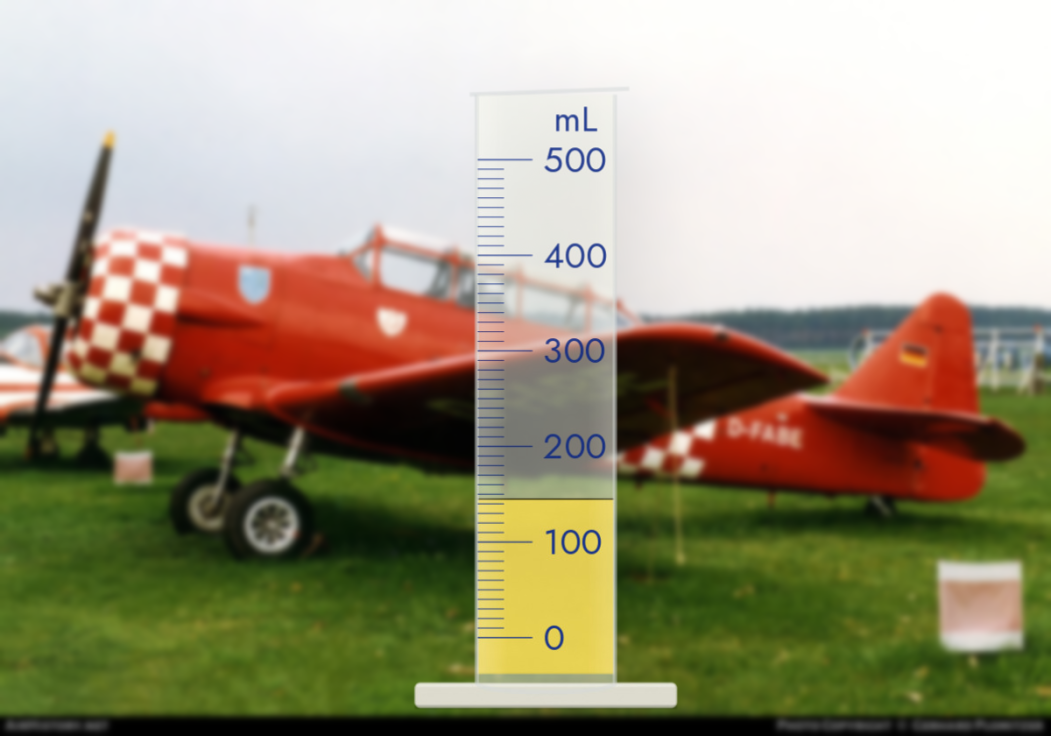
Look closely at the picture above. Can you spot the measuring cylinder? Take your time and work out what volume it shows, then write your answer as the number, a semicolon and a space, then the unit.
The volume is 145; mL
